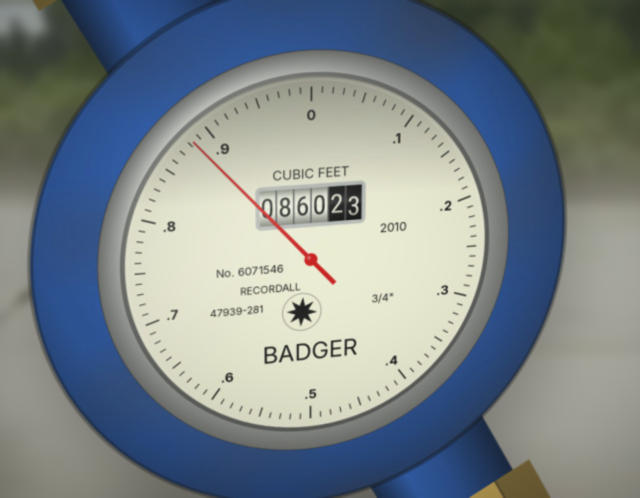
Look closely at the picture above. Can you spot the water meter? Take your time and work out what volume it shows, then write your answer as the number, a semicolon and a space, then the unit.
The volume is 86022.88; ft³
